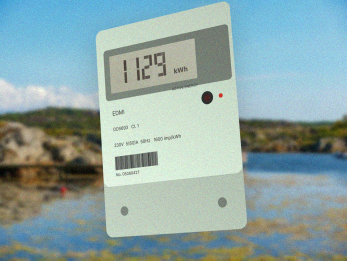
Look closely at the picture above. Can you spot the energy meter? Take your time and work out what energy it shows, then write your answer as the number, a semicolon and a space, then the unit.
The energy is 1129; kWh
